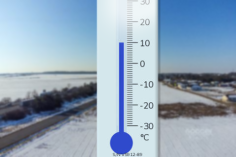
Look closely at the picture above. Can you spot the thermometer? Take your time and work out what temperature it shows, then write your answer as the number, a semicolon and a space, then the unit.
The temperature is 10; °C
